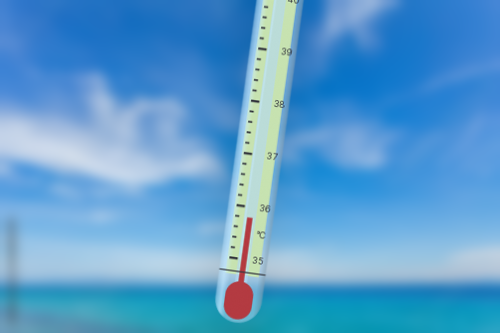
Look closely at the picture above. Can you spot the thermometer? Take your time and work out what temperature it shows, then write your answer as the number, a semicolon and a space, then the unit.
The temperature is 35.8; °C
